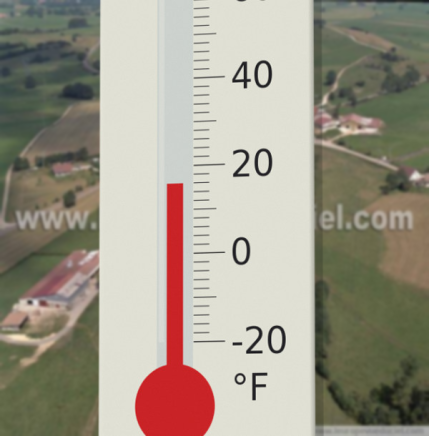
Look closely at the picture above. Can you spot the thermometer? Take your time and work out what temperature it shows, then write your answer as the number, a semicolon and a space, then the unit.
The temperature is 16; °F
